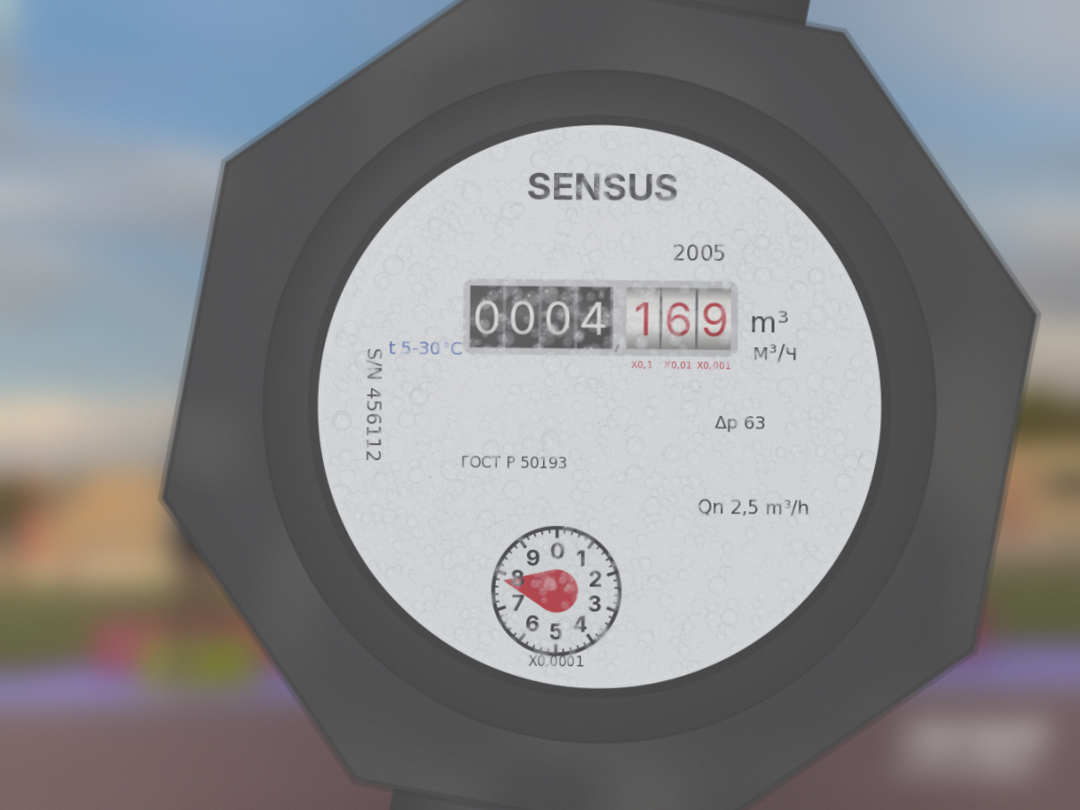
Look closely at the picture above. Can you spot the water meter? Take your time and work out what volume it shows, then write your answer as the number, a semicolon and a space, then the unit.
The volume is 4.1697; m³
